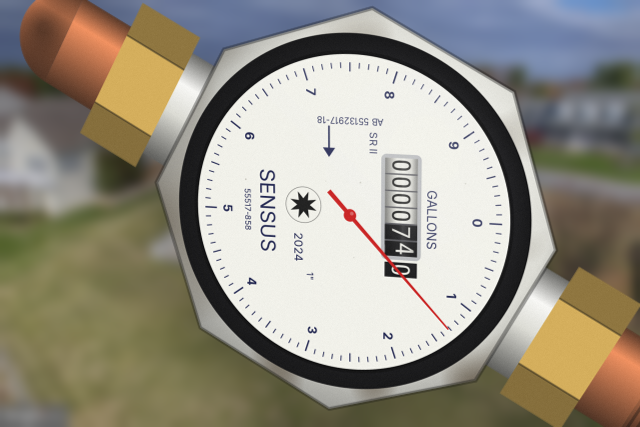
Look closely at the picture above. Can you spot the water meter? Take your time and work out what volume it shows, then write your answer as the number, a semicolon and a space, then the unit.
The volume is 741.3; gal
